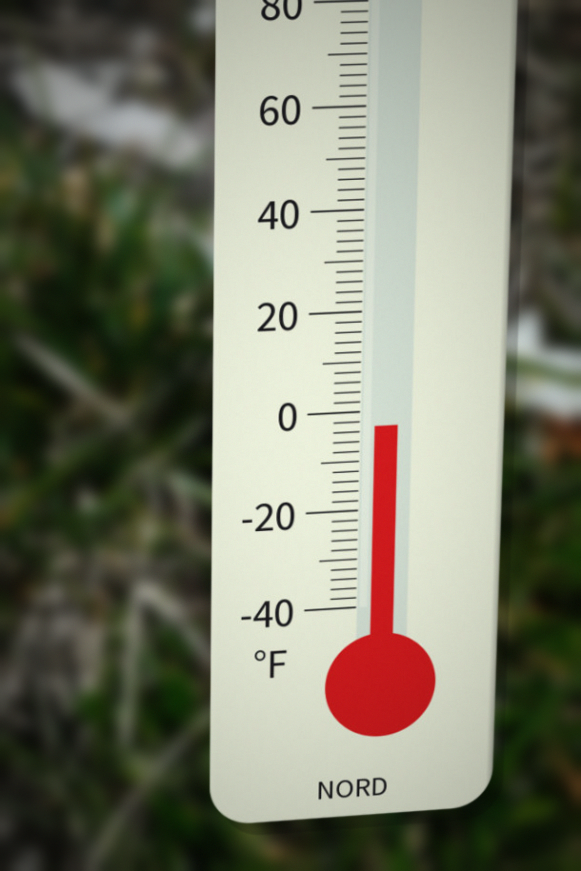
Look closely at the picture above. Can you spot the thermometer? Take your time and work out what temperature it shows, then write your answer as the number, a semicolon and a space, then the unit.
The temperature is -3; °F
